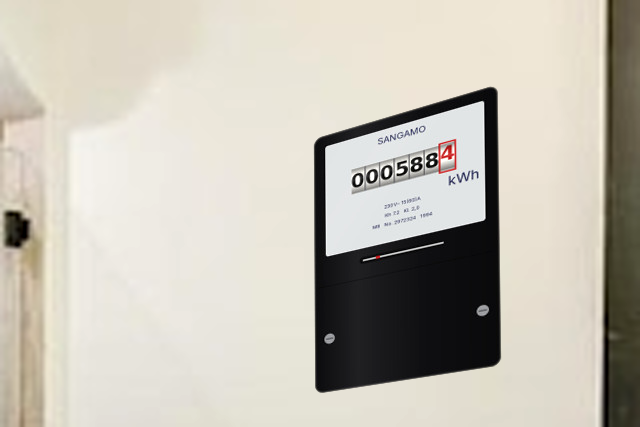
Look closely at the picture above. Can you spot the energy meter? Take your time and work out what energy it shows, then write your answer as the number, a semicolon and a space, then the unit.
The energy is 588.4; kWh
